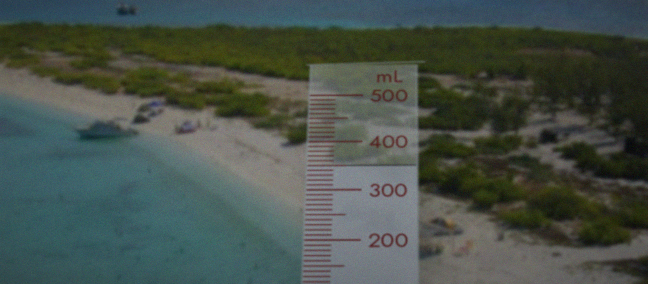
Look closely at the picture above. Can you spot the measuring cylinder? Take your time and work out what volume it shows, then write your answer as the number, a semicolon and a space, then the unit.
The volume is 350; mL
